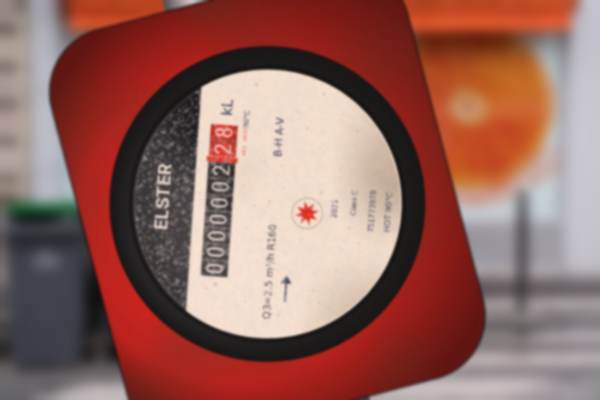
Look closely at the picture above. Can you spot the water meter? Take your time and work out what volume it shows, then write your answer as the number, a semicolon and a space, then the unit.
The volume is 2.28; kL
